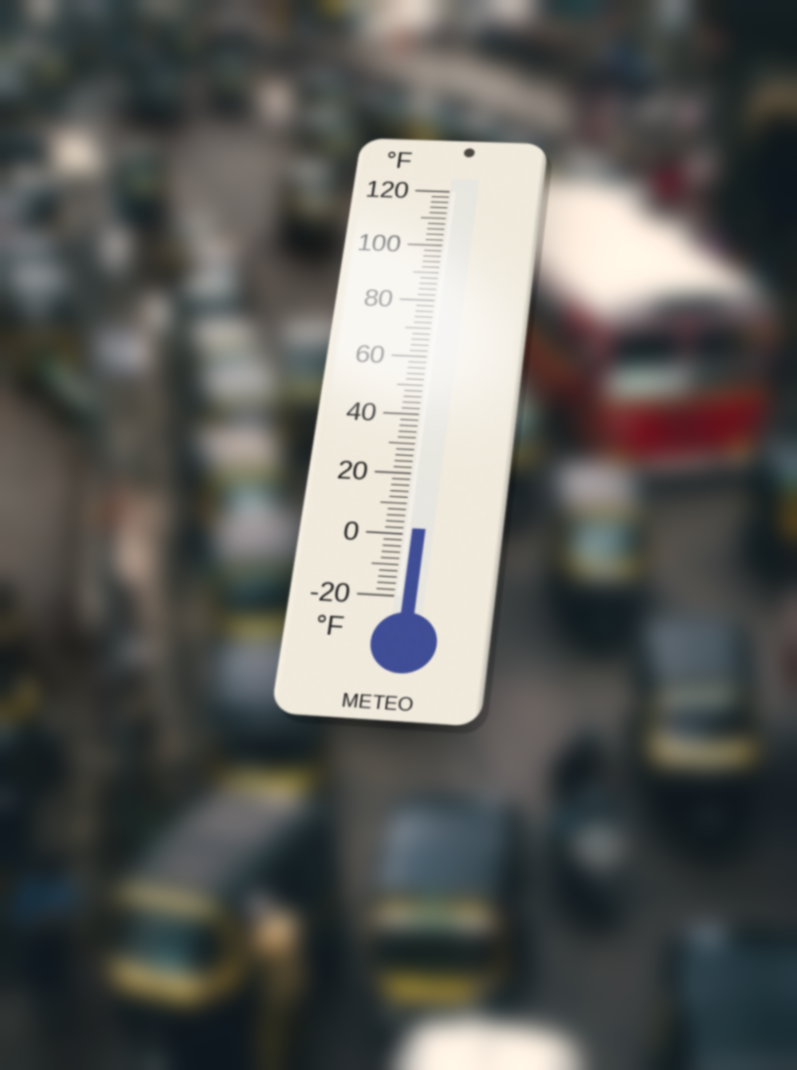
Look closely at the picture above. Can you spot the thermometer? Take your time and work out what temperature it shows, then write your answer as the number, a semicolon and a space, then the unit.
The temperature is 2; °F
